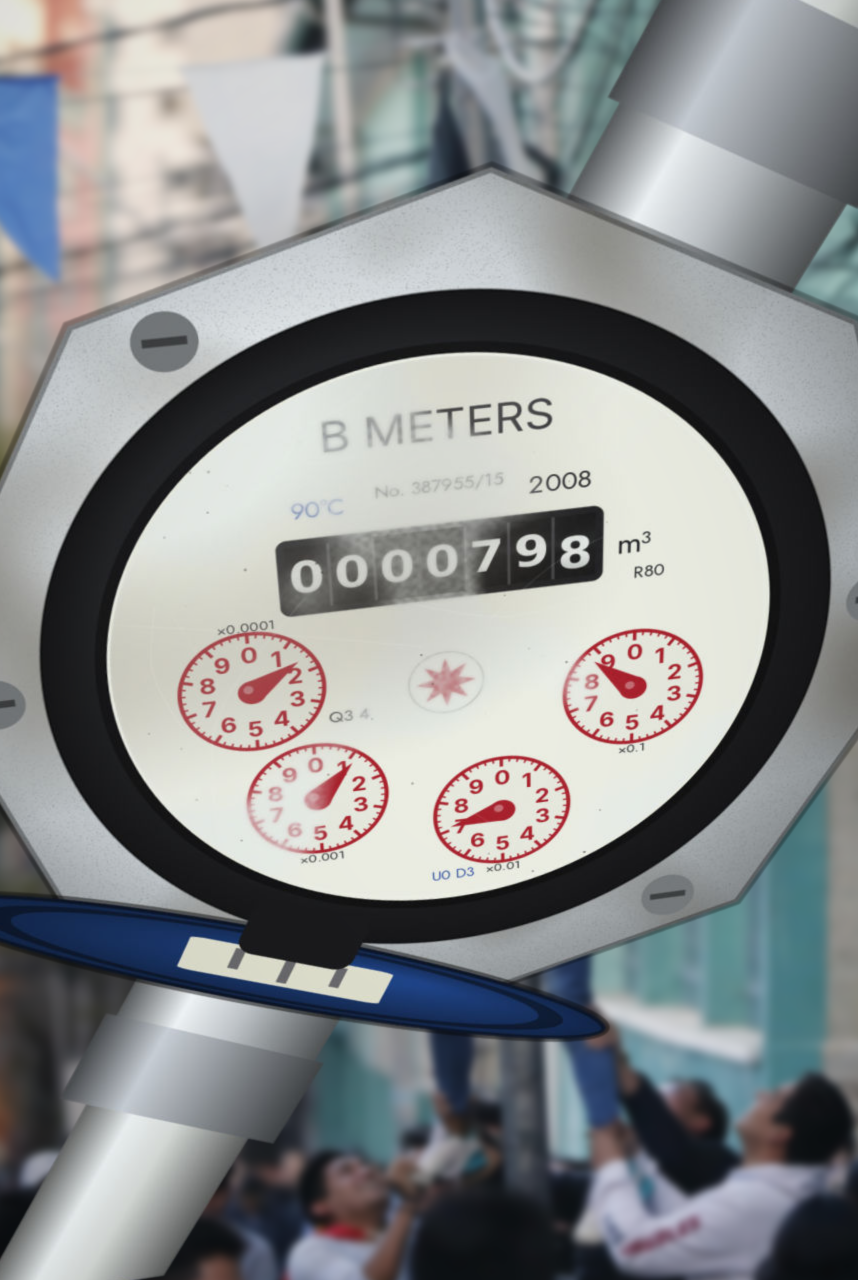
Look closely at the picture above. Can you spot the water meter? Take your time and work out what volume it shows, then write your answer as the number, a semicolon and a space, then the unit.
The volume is 797.8711; m³
